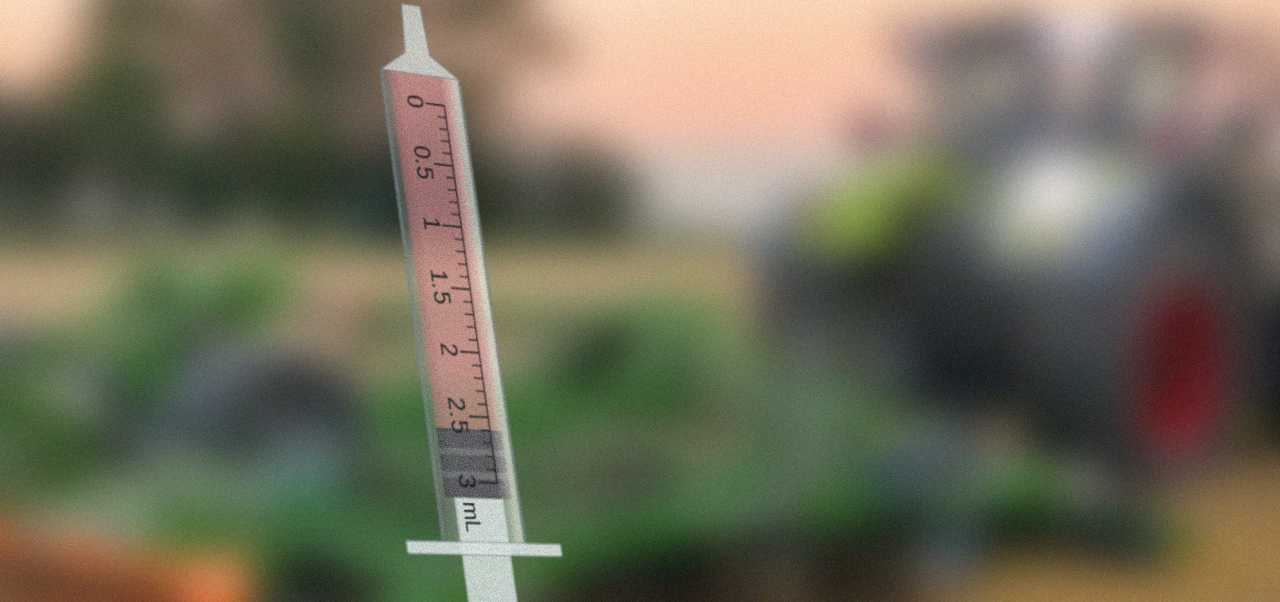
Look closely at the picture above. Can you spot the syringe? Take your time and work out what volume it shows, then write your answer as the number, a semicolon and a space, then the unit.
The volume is 2.6; mL
